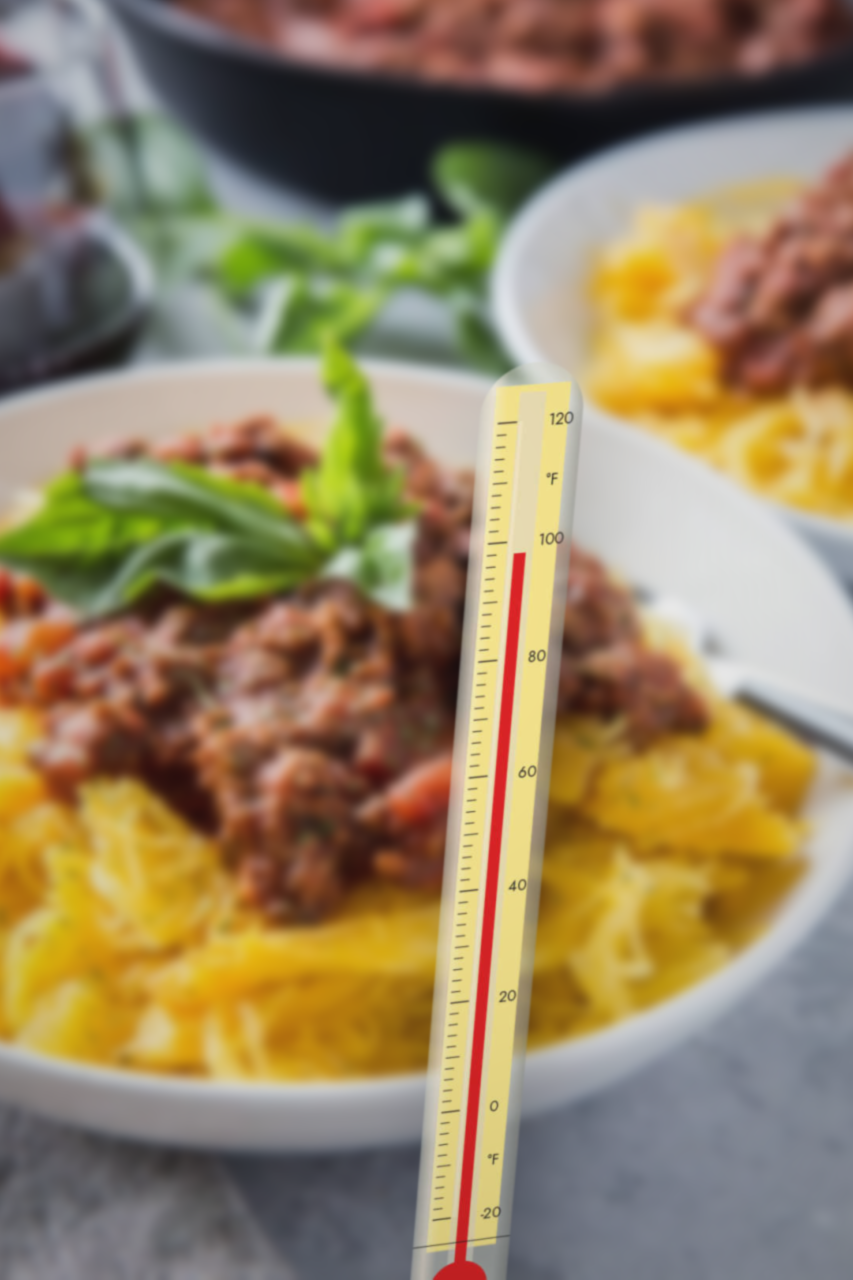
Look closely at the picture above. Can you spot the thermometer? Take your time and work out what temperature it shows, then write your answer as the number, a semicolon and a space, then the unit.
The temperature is 98; °F
